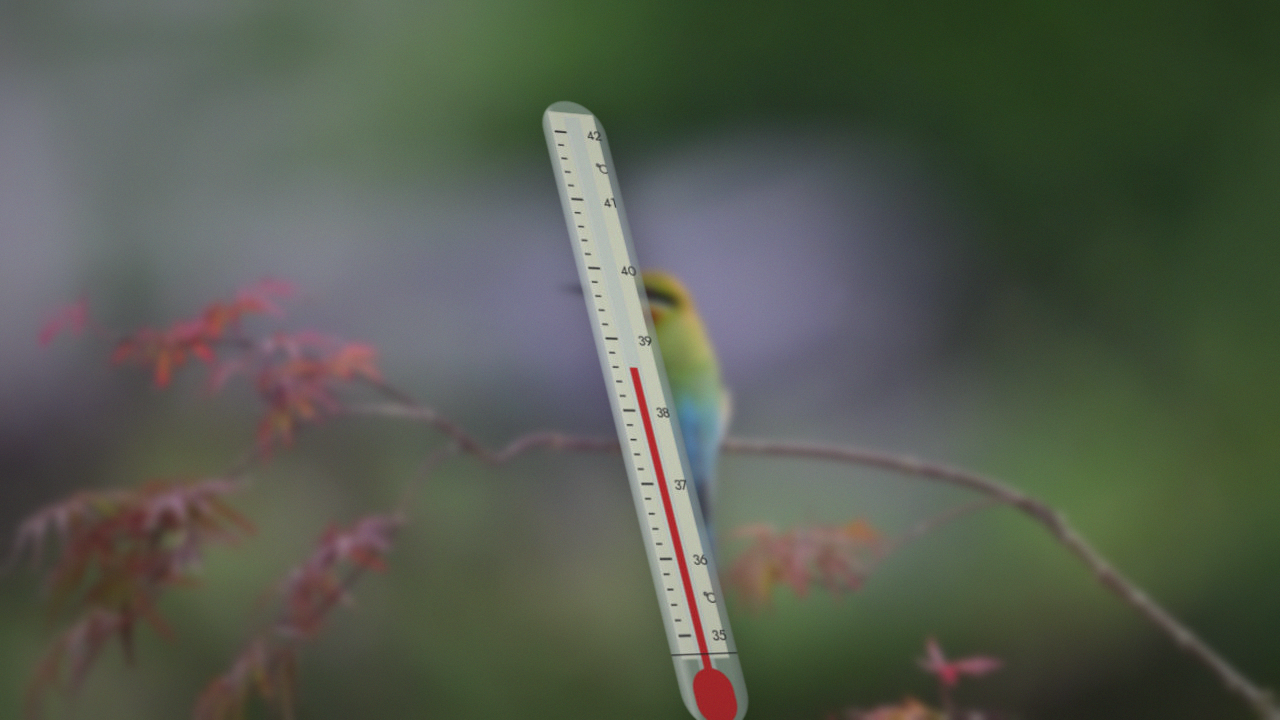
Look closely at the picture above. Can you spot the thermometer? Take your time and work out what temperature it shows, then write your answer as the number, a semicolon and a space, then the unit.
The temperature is 38.6; °C
